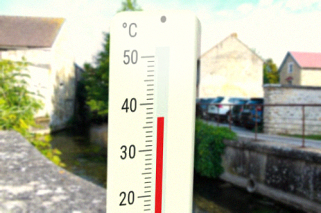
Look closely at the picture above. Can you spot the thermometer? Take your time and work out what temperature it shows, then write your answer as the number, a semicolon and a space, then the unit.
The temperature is 37; °C
